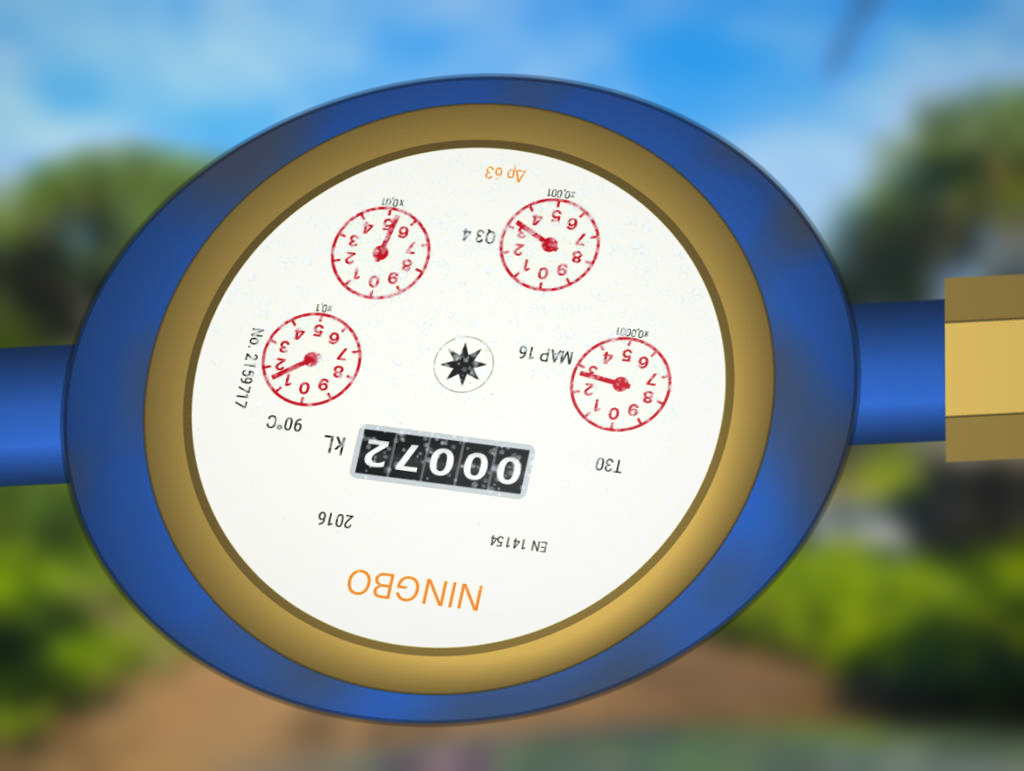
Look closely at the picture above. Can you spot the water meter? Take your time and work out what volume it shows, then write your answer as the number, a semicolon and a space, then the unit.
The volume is 72.1532; kL
